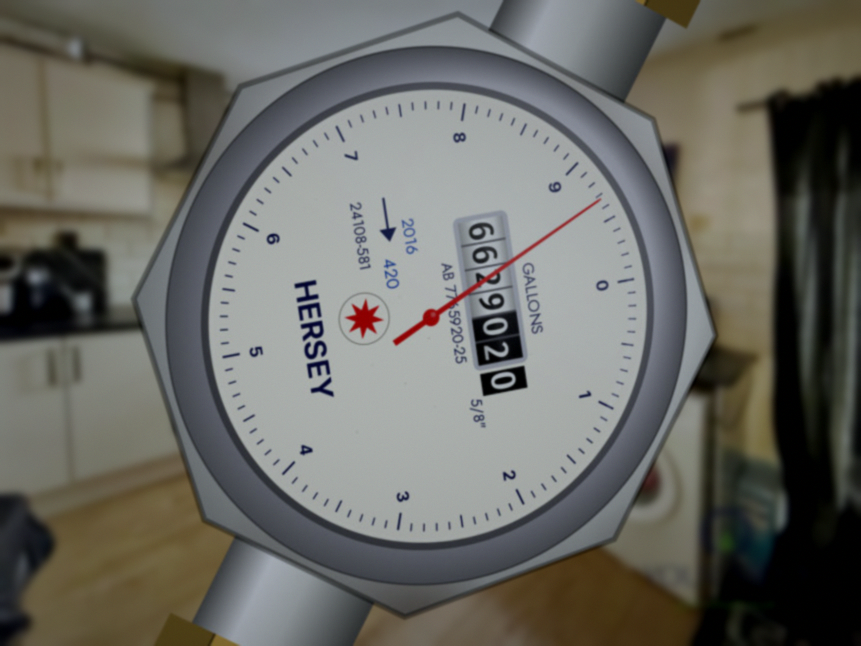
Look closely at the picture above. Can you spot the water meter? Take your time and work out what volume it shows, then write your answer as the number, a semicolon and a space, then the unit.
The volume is 6629019.3; gal
